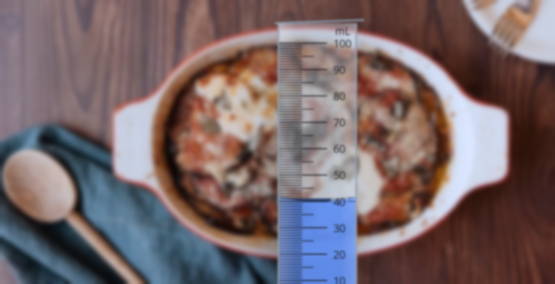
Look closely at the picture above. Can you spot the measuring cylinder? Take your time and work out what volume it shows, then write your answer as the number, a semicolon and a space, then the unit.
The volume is 40; mL
